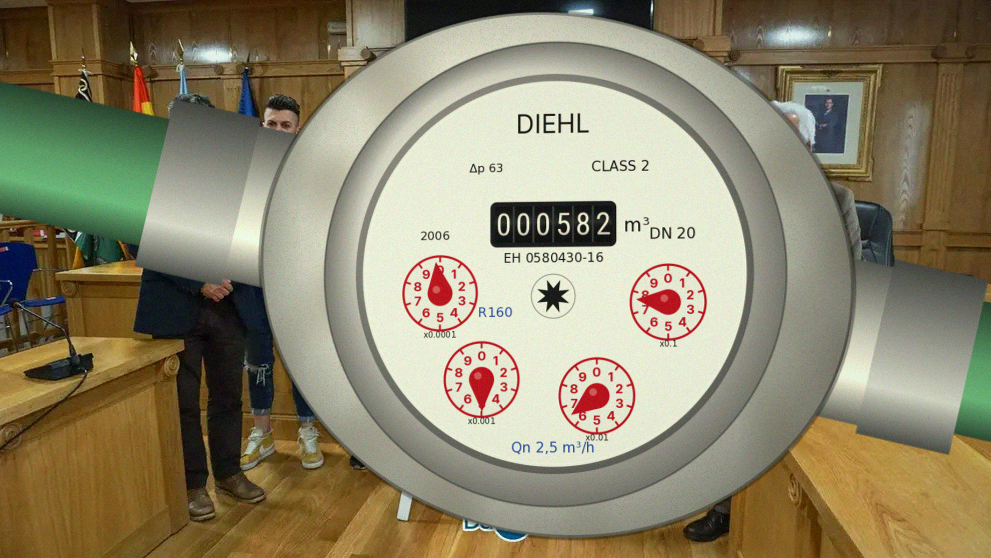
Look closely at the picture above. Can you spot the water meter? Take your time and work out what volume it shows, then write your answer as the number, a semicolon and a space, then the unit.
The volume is 582.7649; m³
